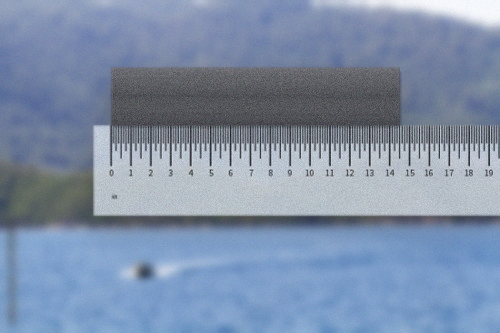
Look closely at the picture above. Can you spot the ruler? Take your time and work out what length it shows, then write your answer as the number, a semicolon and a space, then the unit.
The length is 14.5; in
